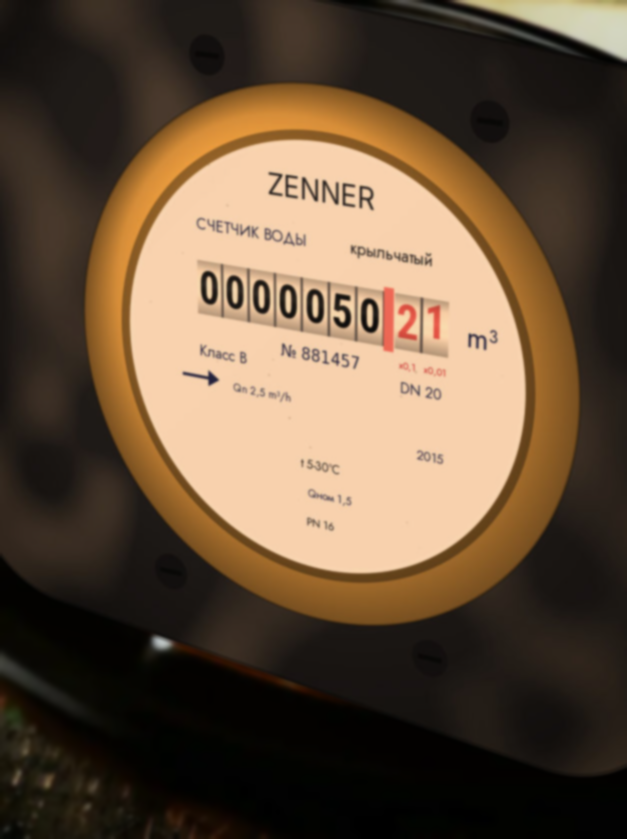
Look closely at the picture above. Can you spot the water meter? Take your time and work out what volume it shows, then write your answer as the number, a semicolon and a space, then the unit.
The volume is 50.21; m³
